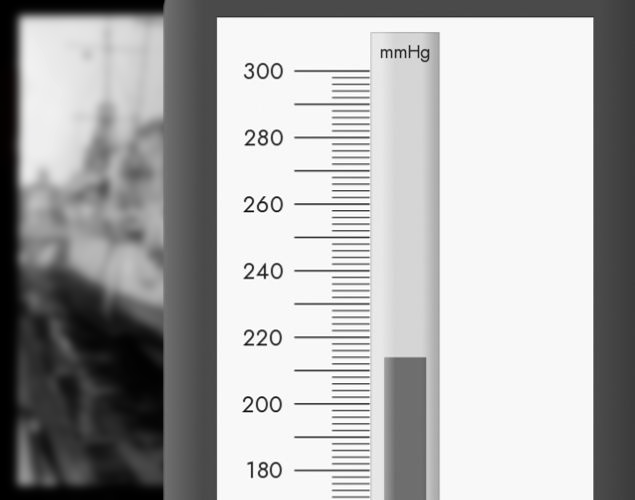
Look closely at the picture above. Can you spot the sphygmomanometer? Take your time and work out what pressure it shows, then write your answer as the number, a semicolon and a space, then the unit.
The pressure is 214; mmHg
